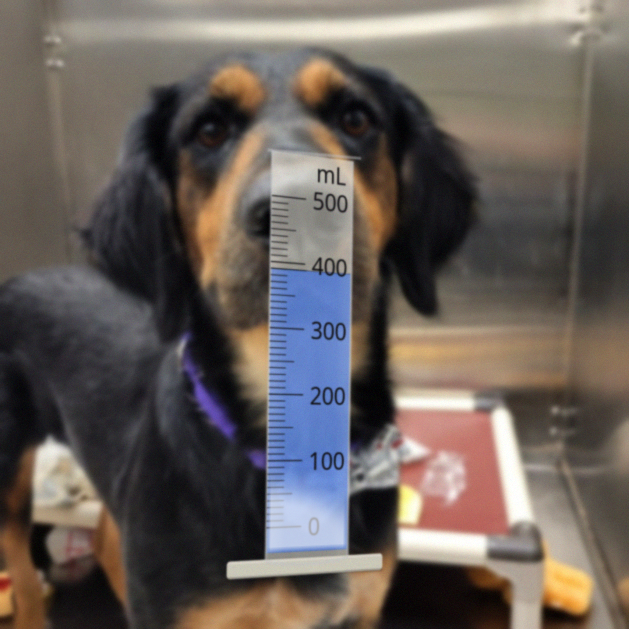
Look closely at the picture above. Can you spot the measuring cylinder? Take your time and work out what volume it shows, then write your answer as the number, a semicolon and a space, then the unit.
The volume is 390; mL
